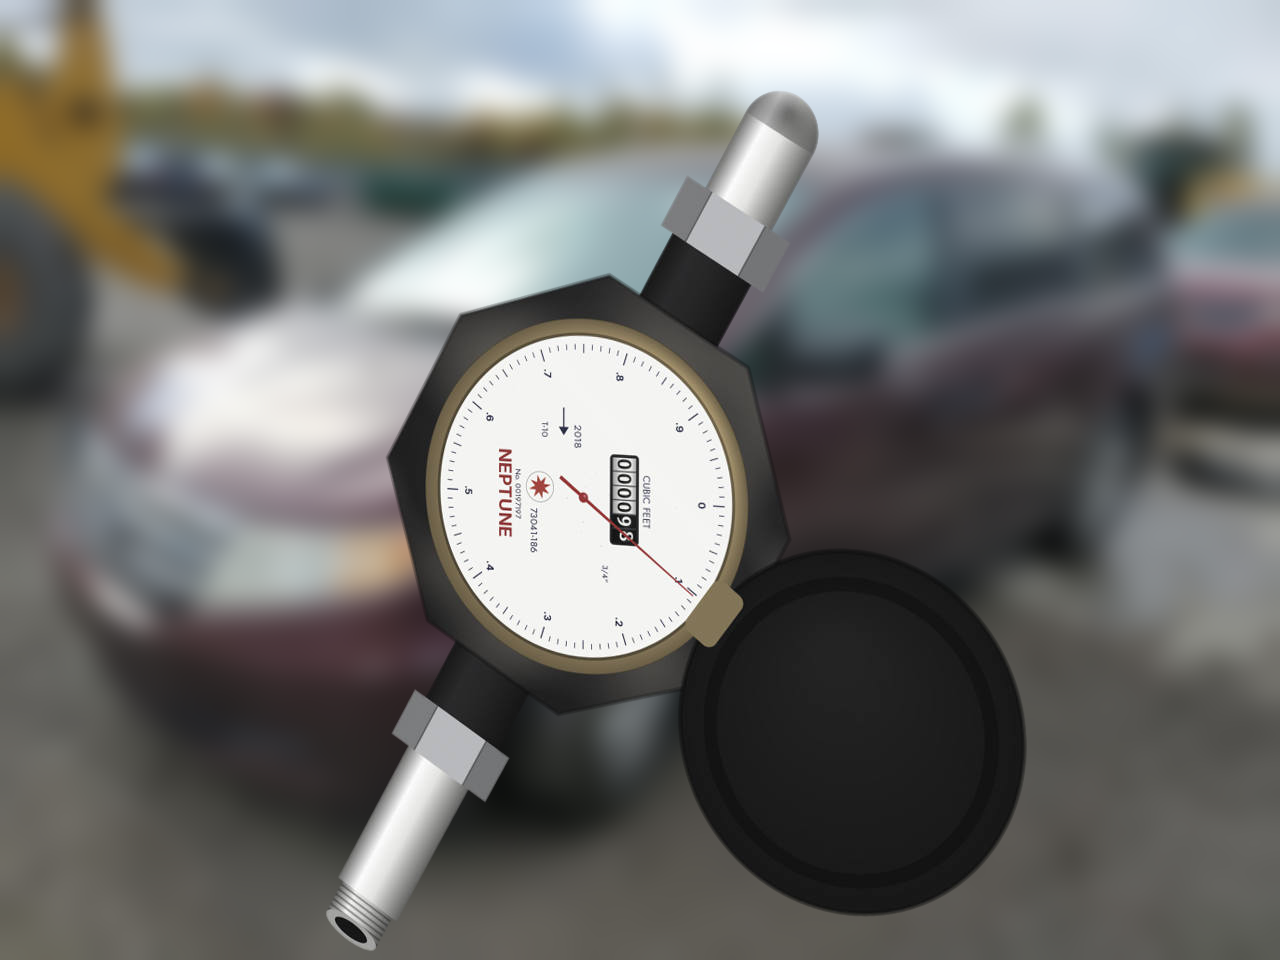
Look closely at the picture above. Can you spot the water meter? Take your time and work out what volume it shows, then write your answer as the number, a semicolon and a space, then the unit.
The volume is 98.10; ft³
